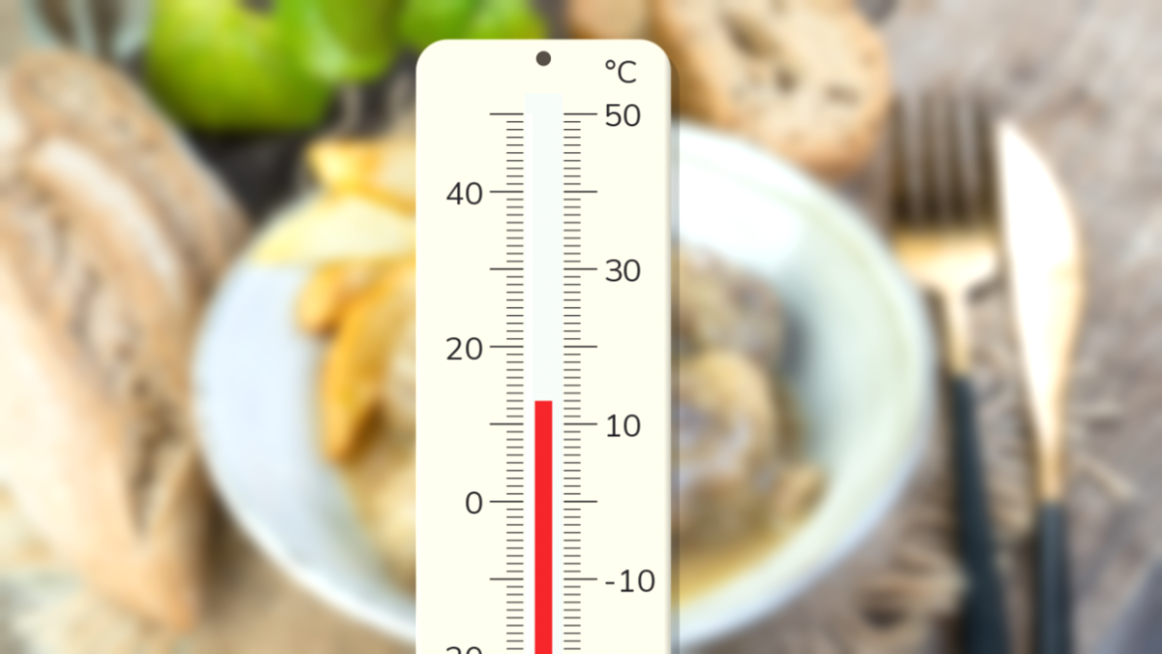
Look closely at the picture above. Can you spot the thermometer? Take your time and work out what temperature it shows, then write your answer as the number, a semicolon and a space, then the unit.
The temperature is 13; °C
